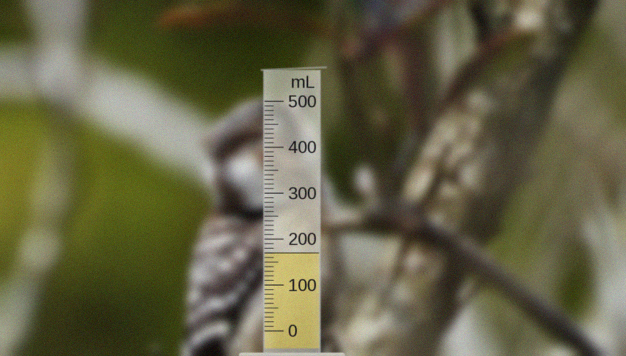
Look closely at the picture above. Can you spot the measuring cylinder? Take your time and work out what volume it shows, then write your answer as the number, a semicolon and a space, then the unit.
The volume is 170; mL
